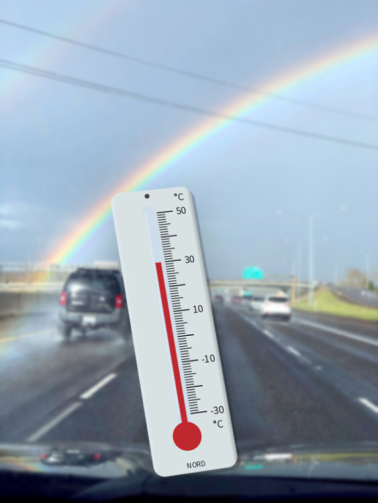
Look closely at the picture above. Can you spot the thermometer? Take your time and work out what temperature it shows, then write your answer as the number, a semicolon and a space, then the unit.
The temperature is 30; °C
